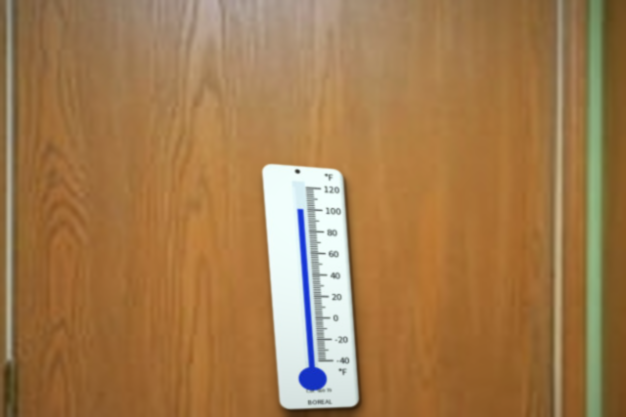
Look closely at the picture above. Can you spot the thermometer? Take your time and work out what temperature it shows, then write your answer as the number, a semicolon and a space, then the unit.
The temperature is 100; °F
